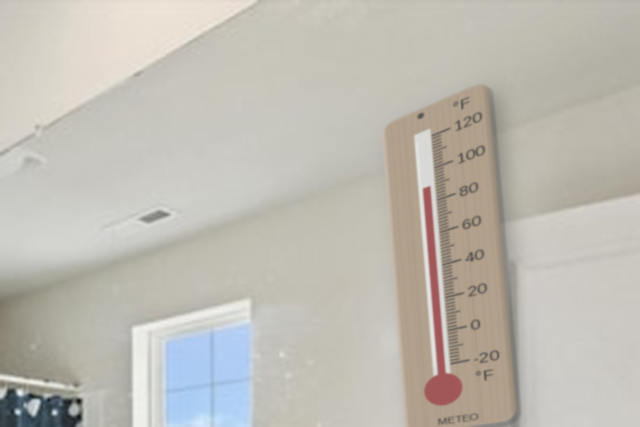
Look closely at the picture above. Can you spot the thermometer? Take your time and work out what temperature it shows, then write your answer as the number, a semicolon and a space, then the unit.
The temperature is 90; °F
